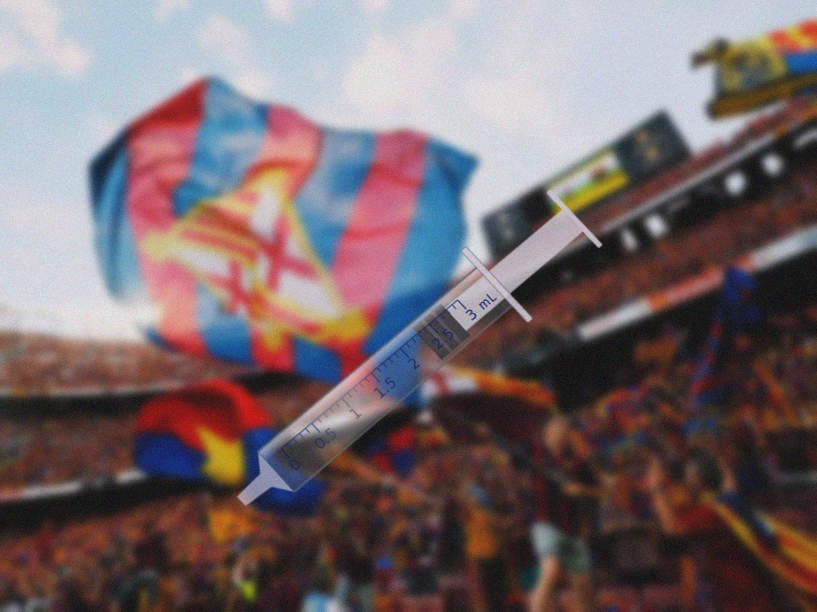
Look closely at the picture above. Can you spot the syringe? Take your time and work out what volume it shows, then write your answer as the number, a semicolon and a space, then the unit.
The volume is 2.3; mL
